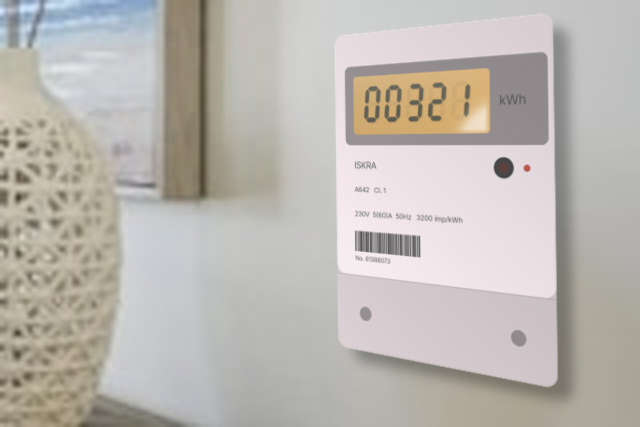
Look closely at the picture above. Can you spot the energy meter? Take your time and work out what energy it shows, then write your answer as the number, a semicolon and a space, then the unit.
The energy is 321; kWh
